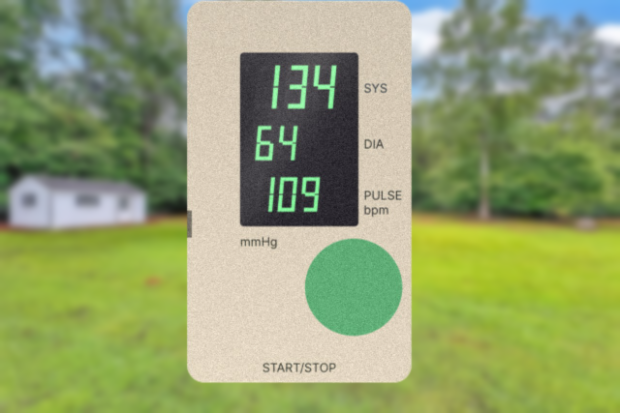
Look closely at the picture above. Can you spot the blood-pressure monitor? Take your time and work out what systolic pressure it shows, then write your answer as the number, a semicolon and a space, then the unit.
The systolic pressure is 134; mmHg
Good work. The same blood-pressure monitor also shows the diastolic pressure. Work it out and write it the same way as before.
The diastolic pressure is 64; mmHg
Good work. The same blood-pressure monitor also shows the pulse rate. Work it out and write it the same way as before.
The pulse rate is 109; bpm
